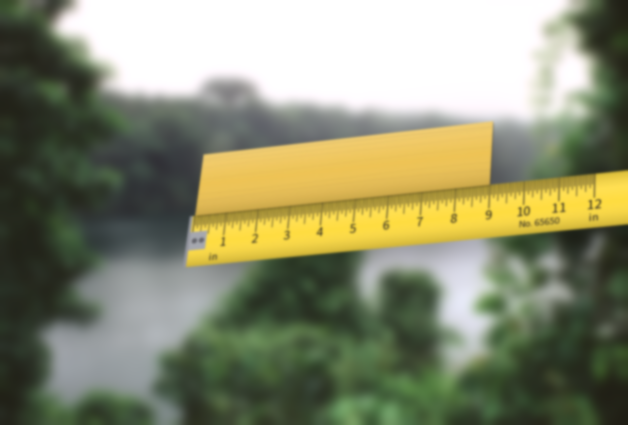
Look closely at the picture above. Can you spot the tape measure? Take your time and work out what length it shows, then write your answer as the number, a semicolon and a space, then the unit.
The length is 9; in
